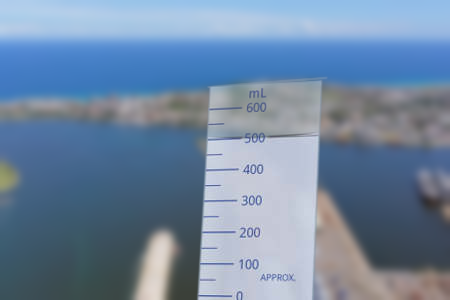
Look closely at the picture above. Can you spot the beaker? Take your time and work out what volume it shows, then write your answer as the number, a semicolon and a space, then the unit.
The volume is 500; mL
